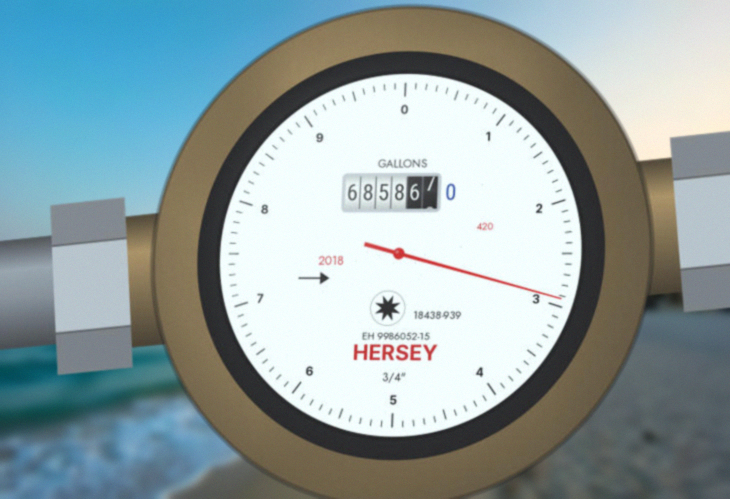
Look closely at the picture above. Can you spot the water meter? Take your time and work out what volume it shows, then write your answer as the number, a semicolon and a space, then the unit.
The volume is 6858672.9; gal
